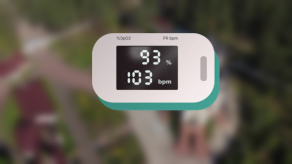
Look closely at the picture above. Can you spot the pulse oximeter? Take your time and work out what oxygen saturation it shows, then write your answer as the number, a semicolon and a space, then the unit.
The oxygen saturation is 93; %
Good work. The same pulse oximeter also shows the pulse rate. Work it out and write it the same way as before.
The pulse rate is 103; bpm
